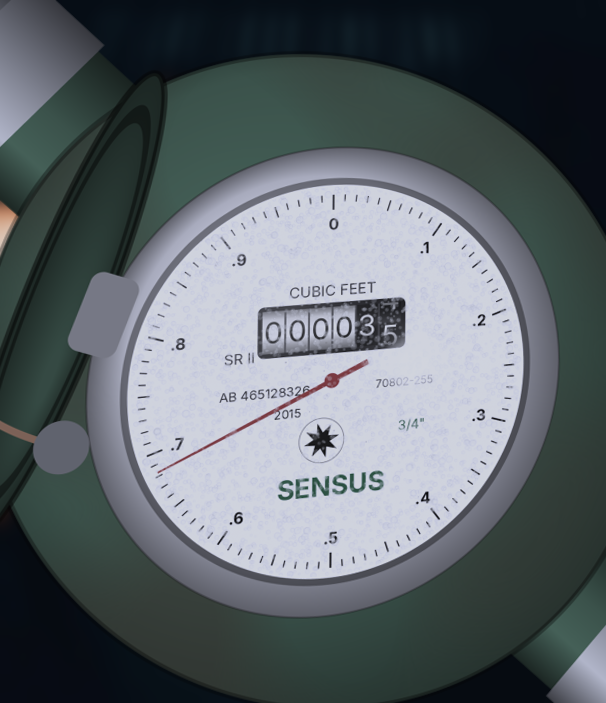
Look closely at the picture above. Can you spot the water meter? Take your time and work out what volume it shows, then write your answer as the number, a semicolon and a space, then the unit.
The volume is 34.68; ft³
